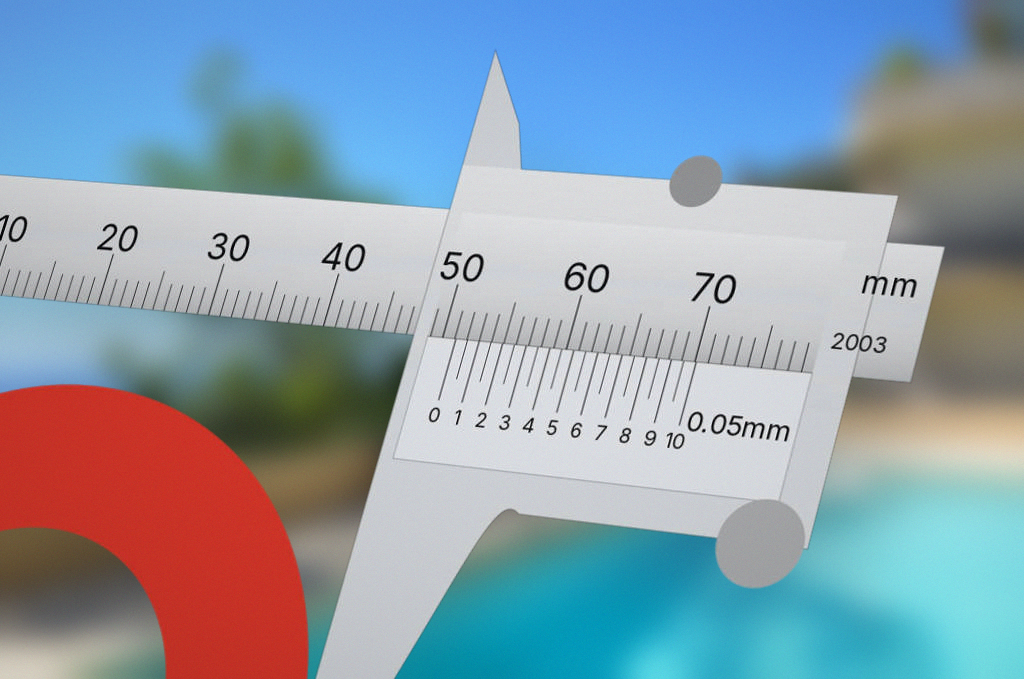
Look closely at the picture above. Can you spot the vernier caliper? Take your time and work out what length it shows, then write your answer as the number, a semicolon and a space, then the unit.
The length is 51.1; mm
